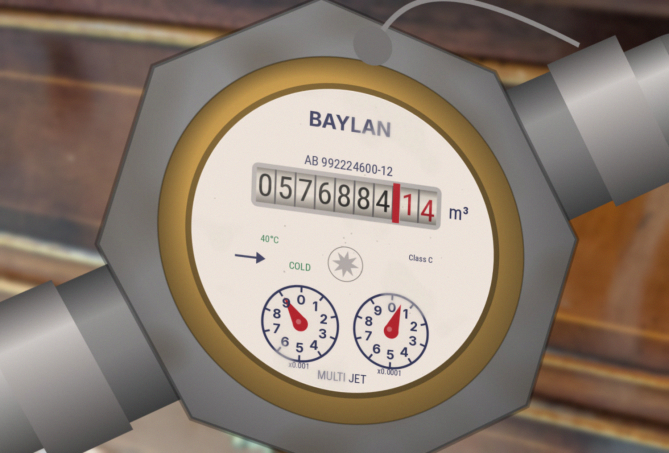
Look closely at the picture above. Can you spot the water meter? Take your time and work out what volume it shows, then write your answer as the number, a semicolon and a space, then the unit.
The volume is 576884.1390; m³
